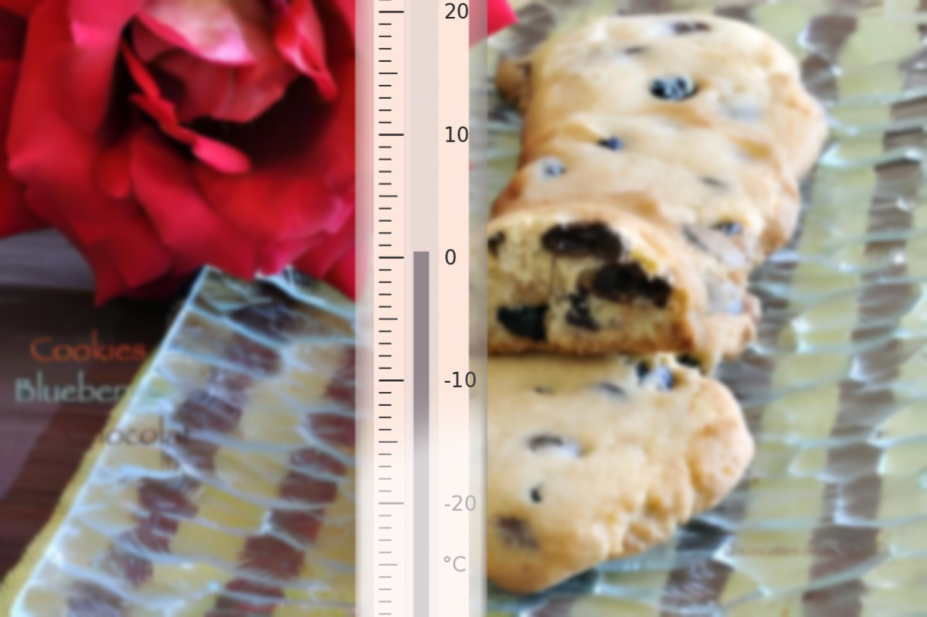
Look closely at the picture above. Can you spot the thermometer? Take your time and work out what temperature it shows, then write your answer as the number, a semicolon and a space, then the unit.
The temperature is 0.5; °C
